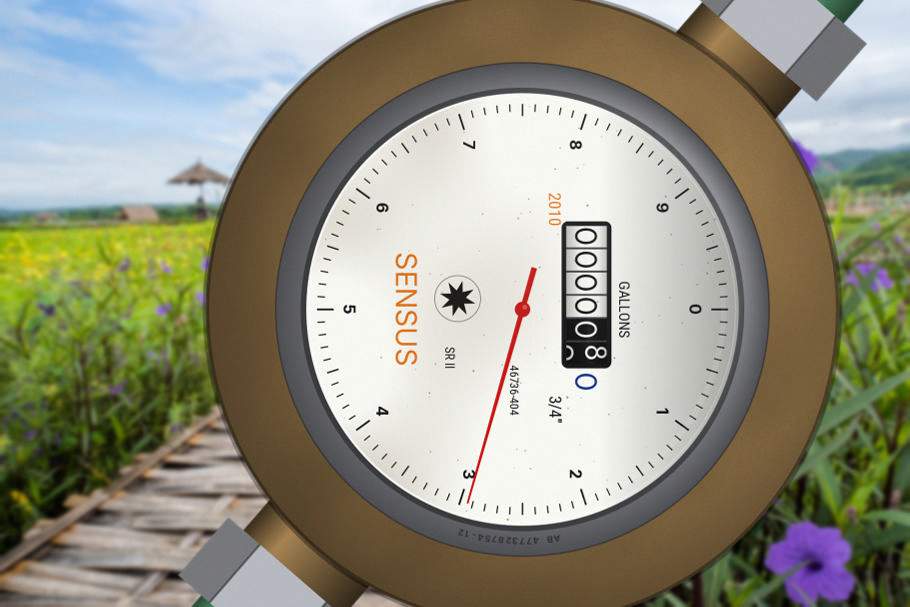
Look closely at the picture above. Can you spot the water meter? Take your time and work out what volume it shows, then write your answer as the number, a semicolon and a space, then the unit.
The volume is 82.9; gal
